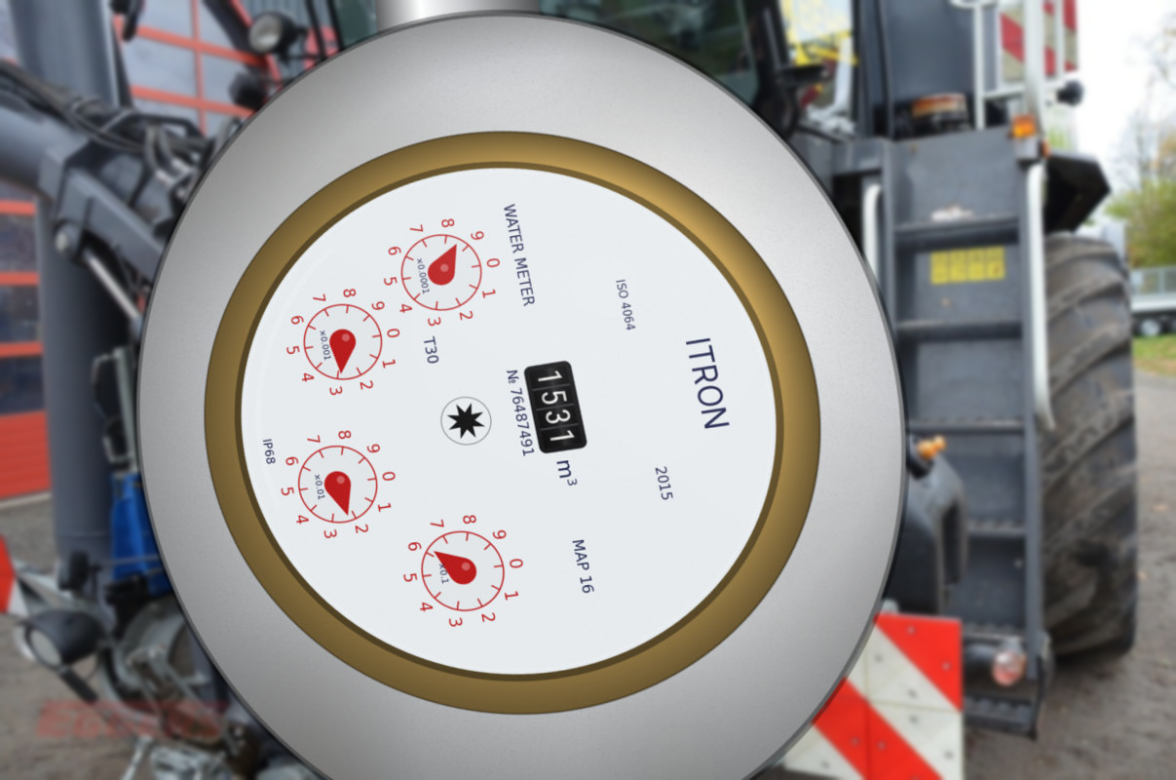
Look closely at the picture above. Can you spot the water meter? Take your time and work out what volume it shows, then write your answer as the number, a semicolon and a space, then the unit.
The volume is 1531.6228; m³
